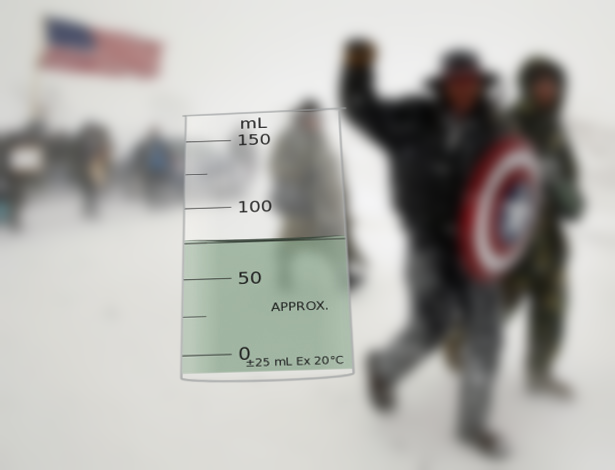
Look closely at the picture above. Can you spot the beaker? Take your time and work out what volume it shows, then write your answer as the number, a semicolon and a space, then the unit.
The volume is 75; mL
